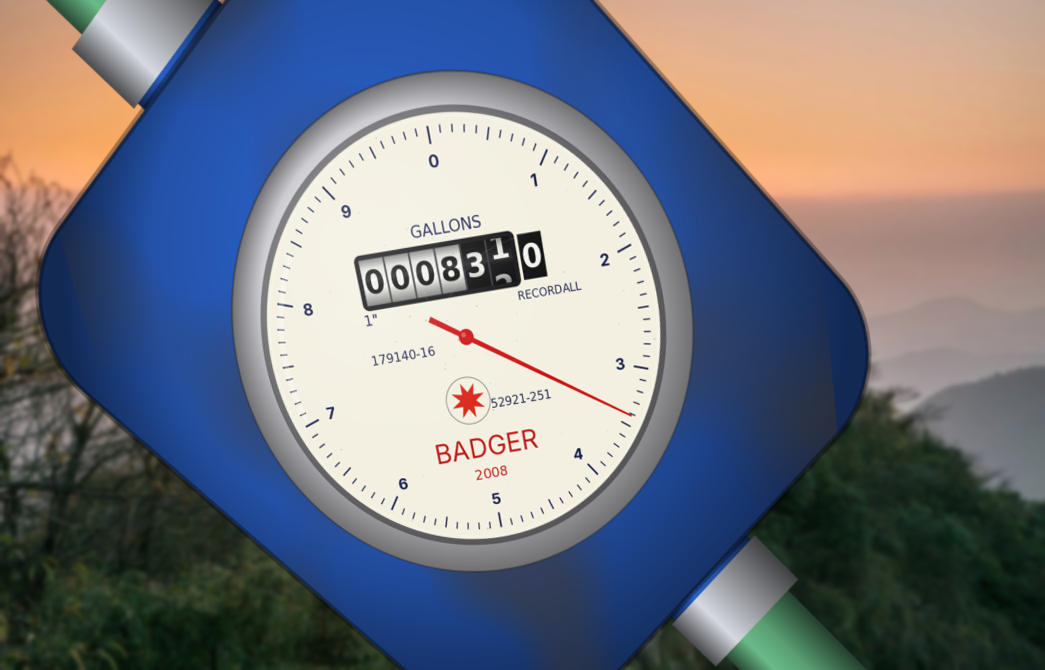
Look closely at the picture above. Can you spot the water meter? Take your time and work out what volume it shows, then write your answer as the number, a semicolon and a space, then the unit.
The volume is 8313.4; gal
